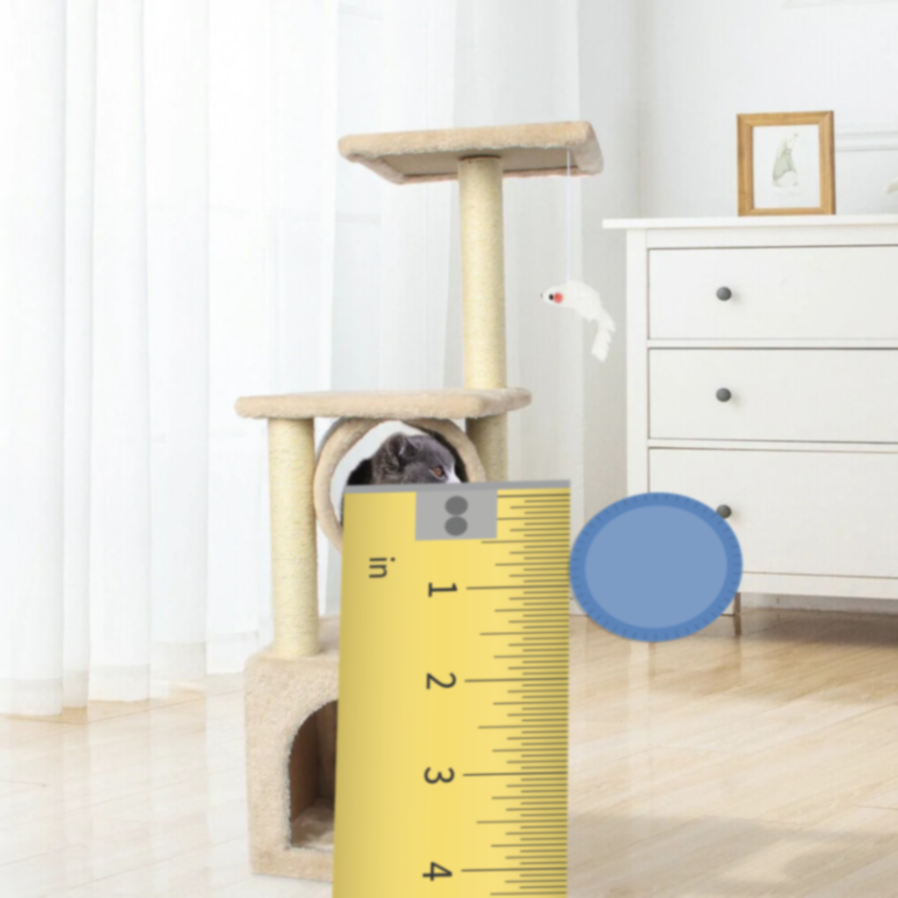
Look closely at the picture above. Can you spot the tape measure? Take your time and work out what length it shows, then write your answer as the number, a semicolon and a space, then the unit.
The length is 1.625; in
